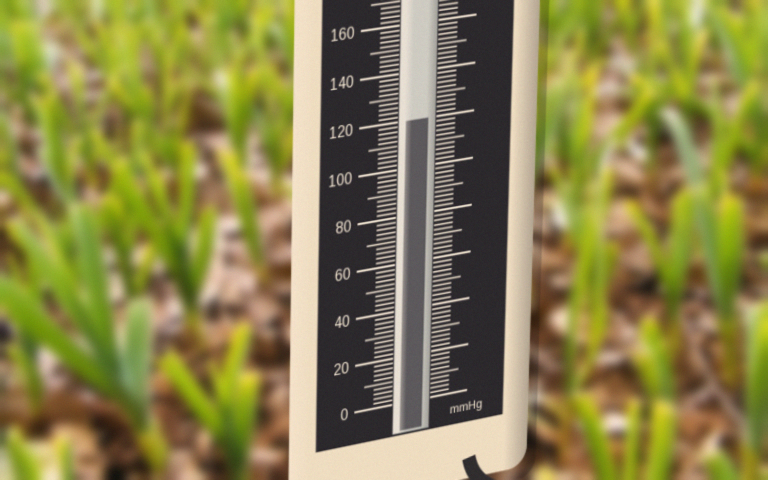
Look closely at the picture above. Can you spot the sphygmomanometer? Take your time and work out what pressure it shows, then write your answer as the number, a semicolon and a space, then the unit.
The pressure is 120; mmHg
